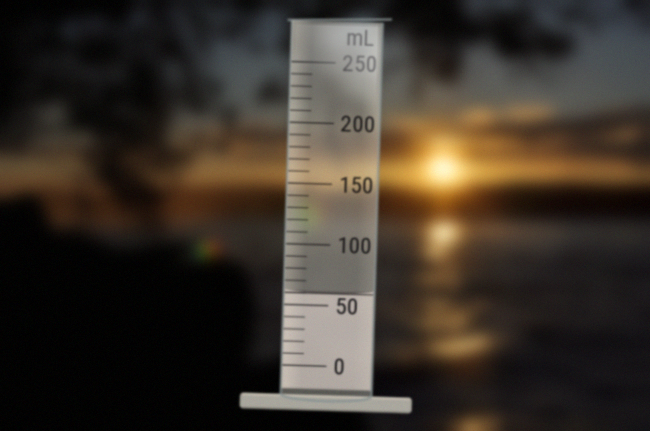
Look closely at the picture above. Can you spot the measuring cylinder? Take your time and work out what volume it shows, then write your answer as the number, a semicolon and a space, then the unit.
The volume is 60; mL
